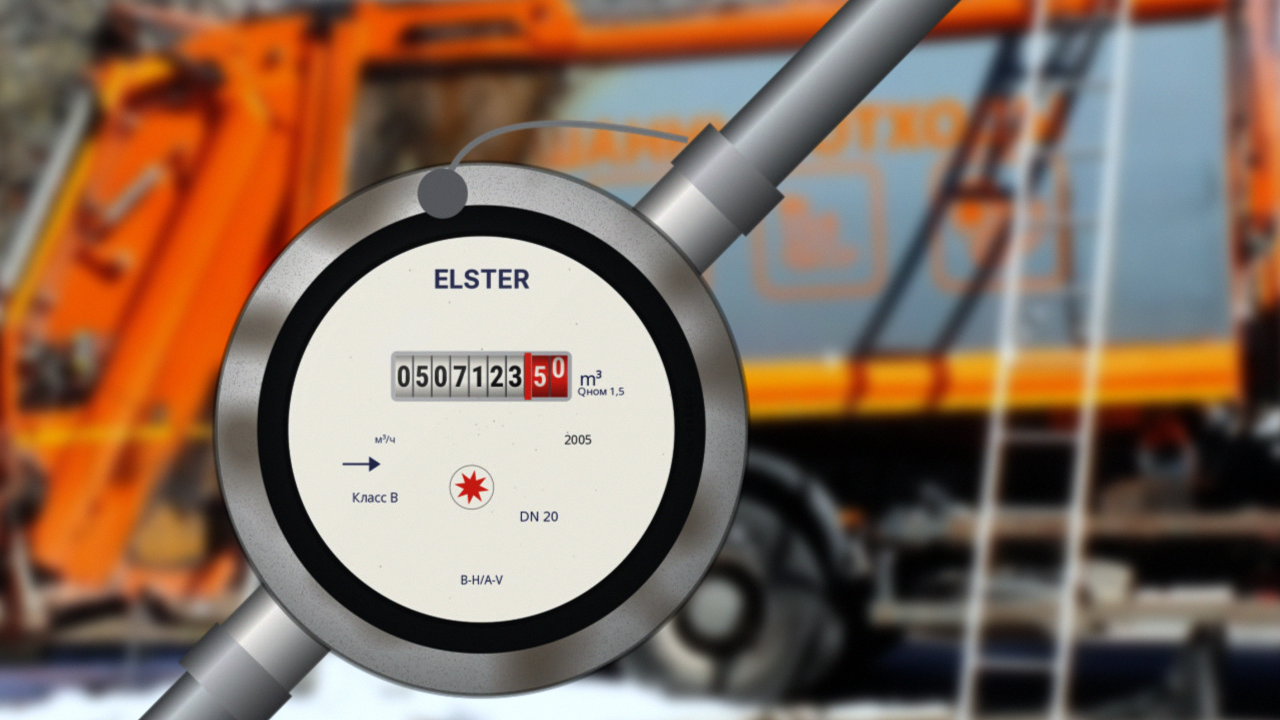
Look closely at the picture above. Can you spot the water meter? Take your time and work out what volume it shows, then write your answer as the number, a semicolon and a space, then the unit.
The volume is 507123.50; m³
